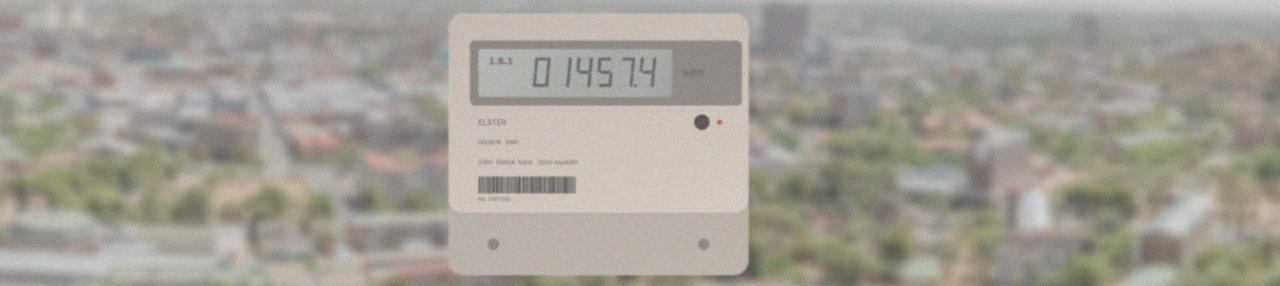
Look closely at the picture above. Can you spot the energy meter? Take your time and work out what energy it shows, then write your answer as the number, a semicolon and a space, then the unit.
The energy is 1457.4; kWh
